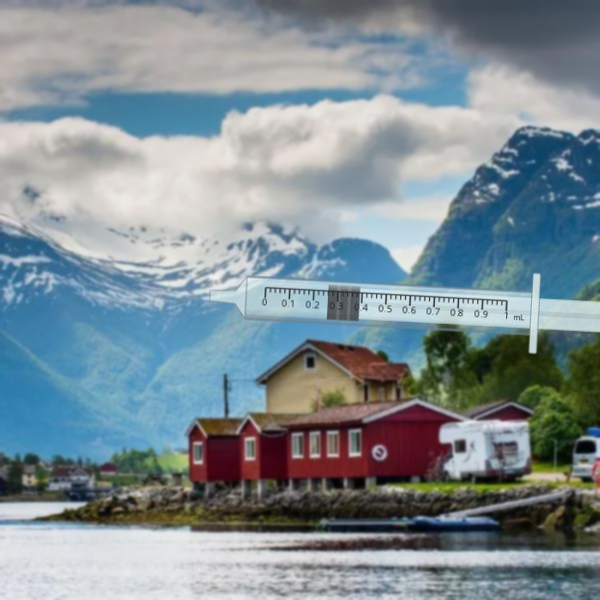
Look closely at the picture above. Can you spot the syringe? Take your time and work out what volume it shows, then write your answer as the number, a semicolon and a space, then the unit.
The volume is 0.26; mL
